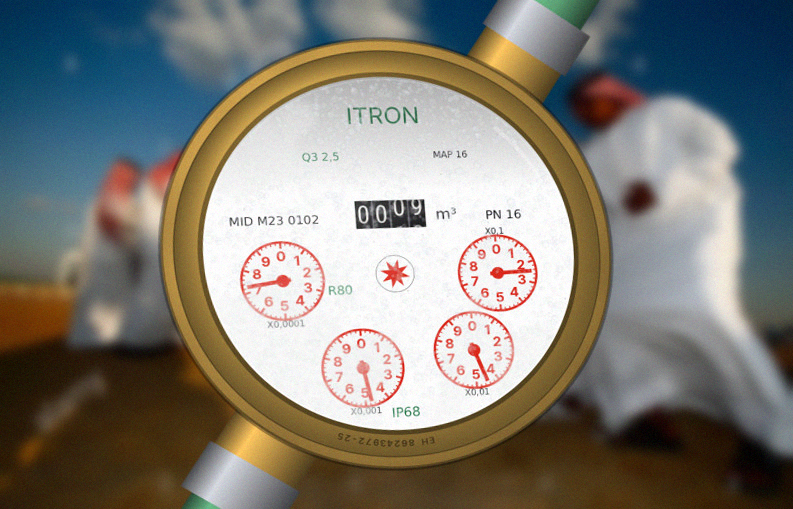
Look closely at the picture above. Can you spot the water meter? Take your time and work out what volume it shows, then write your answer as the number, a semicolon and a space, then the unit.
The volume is 9.2447; m³
